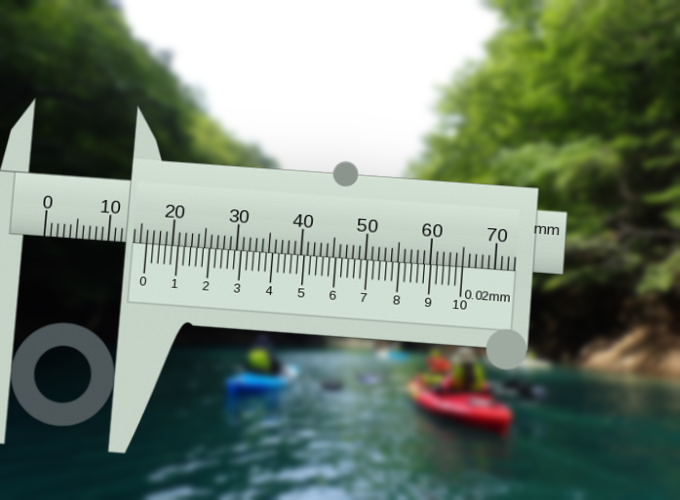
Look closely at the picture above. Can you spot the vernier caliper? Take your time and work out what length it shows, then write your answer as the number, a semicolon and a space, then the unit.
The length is 16.0; mm
